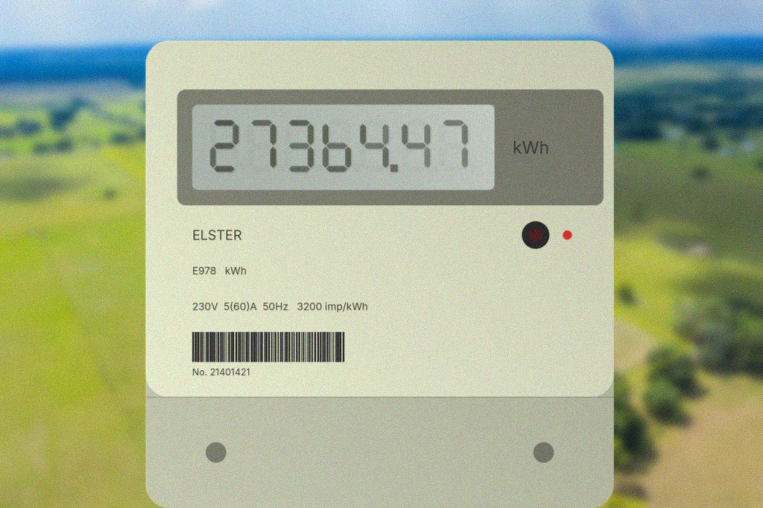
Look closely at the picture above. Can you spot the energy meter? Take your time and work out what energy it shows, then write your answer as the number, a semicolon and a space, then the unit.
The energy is 27364.47; kWh
